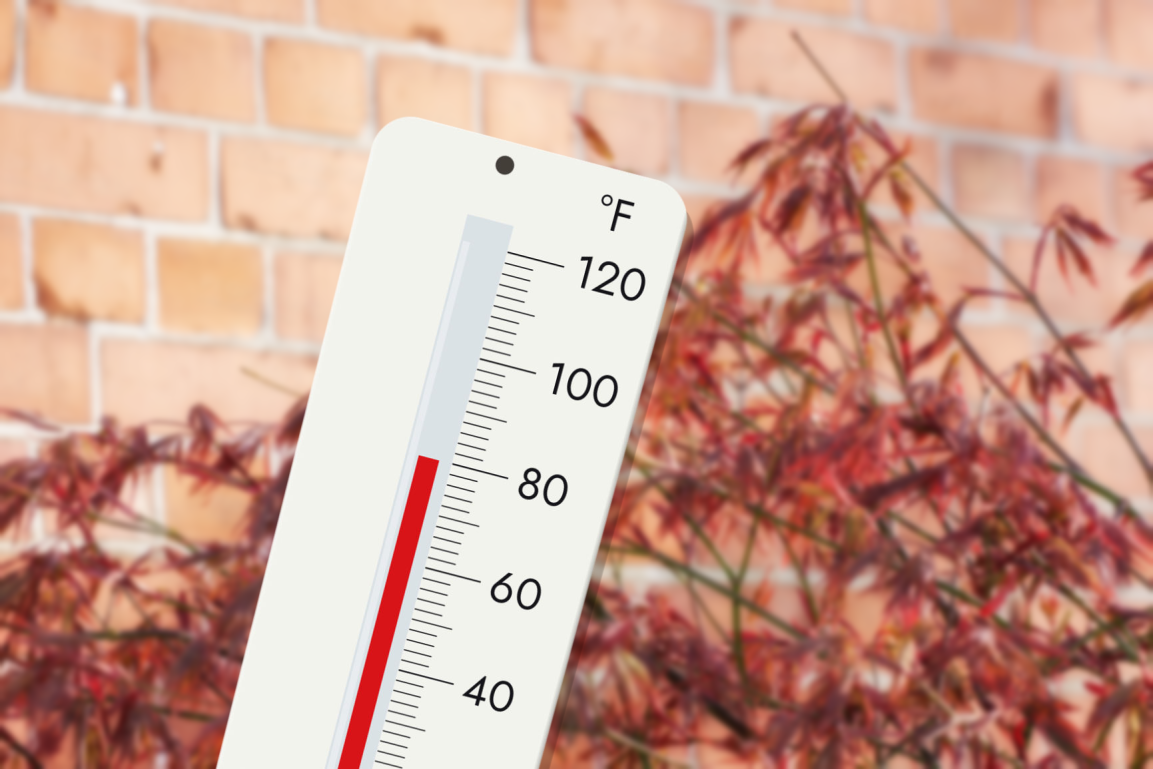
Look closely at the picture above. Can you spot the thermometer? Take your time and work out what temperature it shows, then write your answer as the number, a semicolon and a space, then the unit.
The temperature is 80; °F
